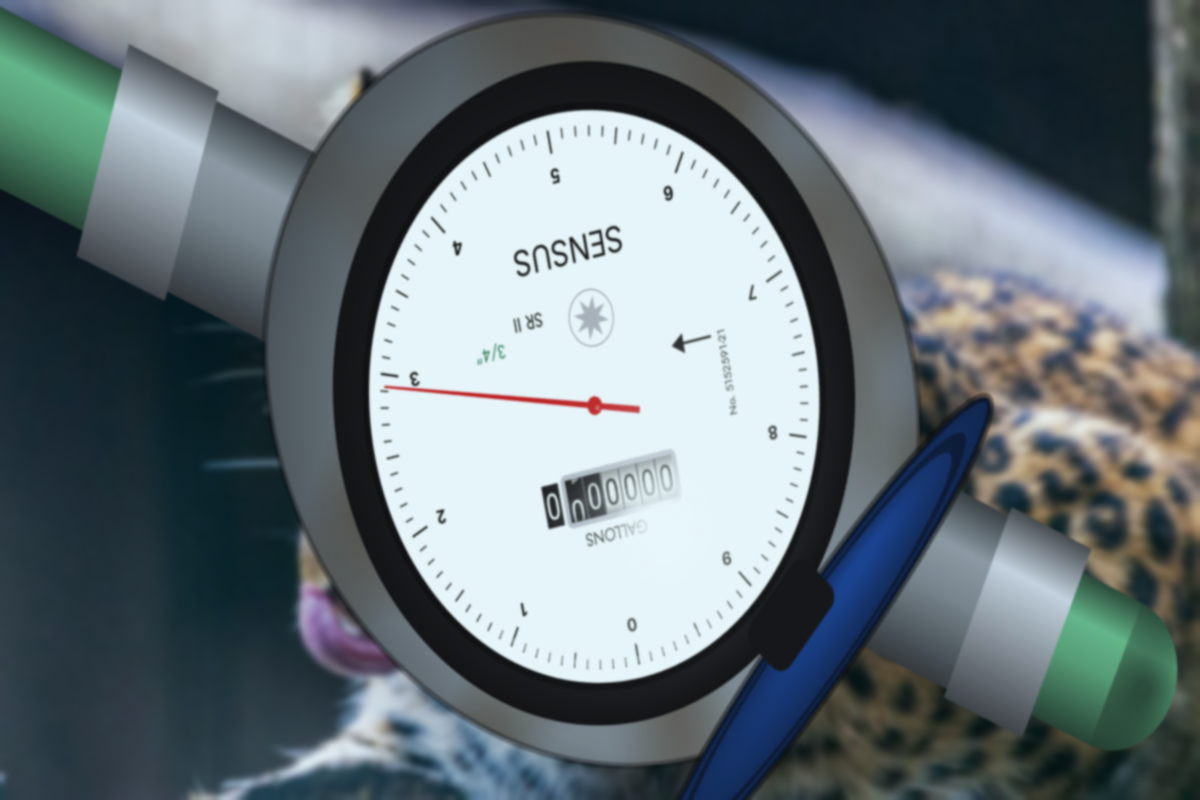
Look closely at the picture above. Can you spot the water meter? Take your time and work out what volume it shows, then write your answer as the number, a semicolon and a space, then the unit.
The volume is 2.9; gal
